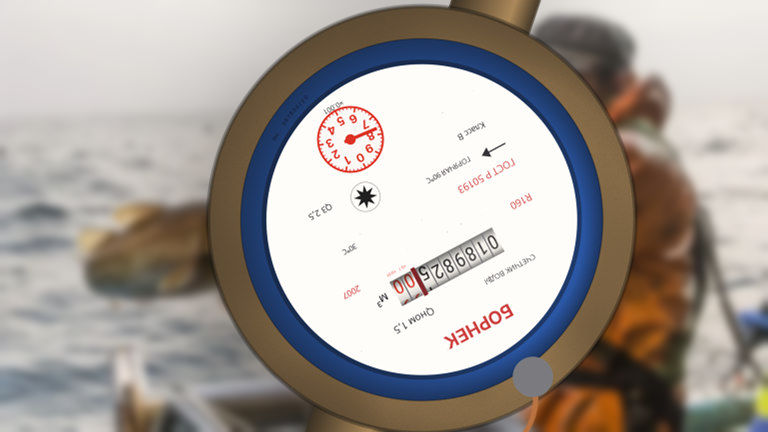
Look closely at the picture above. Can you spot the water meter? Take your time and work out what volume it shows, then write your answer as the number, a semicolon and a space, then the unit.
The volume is 189824.997; m³
